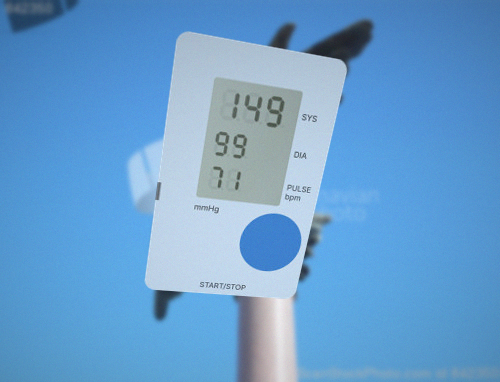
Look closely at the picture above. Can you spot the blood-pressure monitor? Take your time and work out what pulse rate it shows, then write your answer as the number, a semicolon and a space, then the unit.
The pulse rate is 71; bpm
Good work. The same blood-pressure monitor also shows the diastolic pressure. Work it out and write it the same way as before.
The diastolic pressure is 99; mmHg
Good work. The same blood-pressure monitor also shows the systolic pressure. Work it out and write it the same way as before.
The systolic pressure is 149; mmHg
